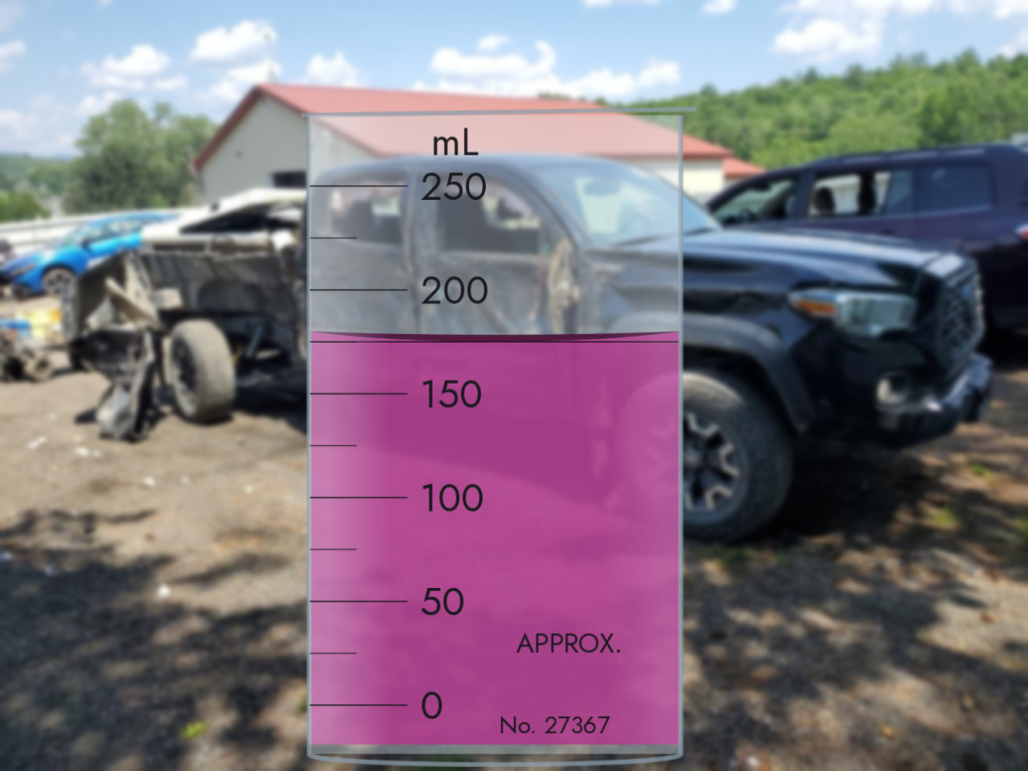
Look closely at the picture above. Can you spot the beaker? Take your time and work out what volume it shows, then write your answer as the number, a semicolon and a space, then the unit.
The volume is 175; mL
